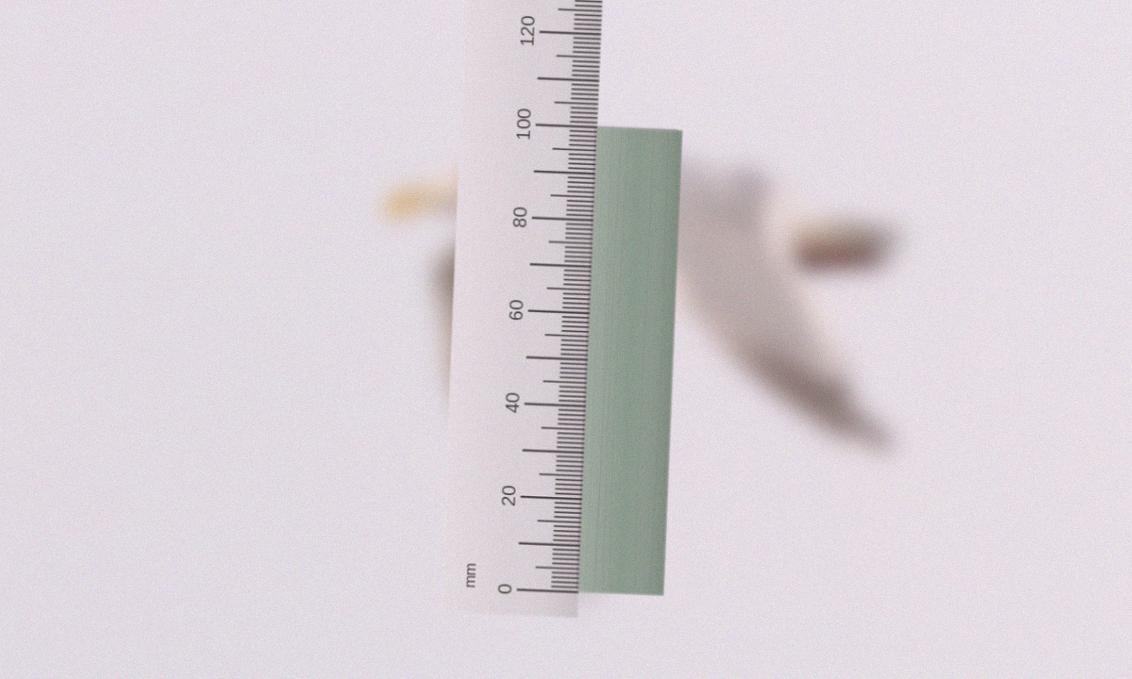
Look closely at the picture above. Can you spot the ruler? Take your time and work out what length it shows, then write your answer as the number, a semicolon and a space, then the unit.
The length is 100; mm
